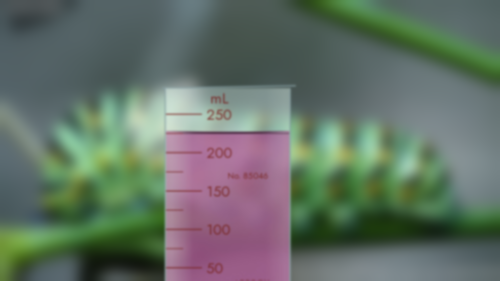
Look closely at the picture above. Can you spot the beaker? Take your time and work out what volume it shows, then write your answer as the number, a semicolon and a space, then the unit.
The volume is 225; mL
